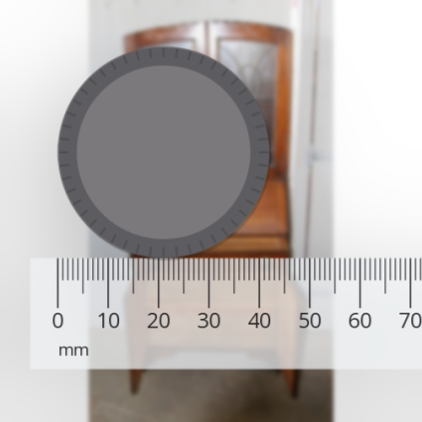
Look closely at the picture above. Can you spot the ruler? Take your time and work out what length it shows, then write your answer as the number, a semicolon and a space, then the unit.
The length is 42; mm
